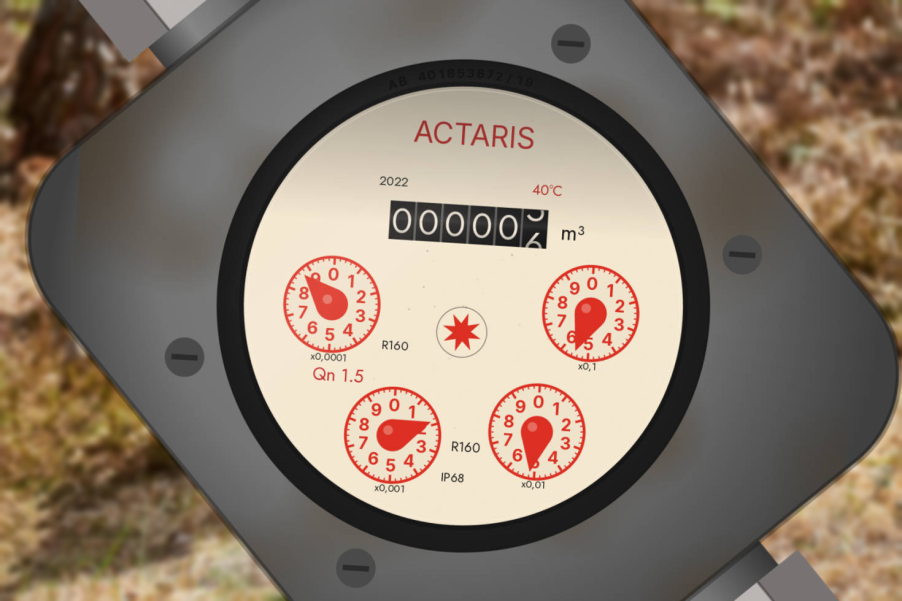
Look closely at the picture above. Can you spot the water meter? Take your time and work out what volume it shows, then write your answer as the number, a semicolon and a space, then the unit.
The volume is 5.5518; m³
